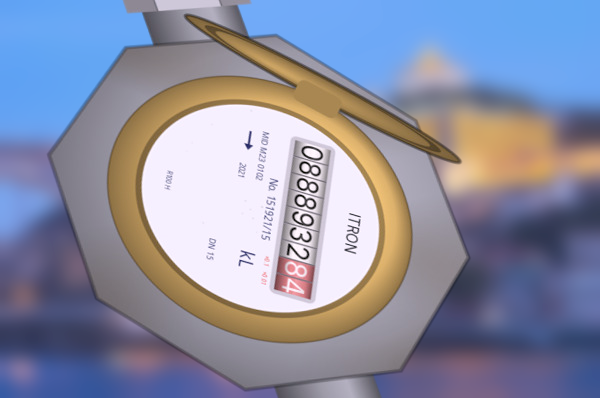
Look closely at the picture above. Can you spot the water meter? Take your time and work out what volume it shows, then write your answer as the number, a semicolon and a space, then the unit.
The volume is 888932.84; kL
